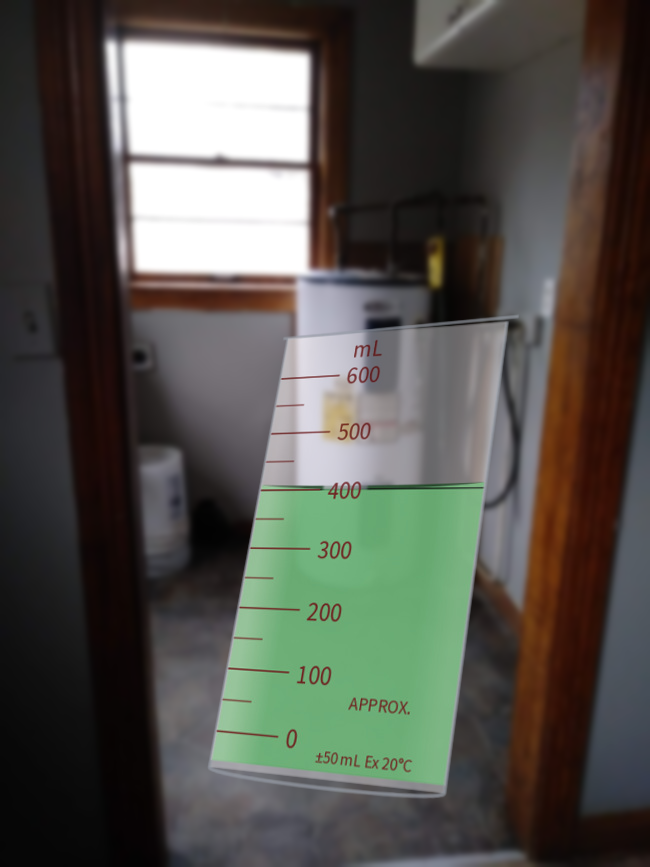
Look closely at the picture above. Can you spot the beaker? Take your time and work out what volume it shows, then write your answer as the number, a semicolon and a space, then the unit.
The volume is 400; mL
